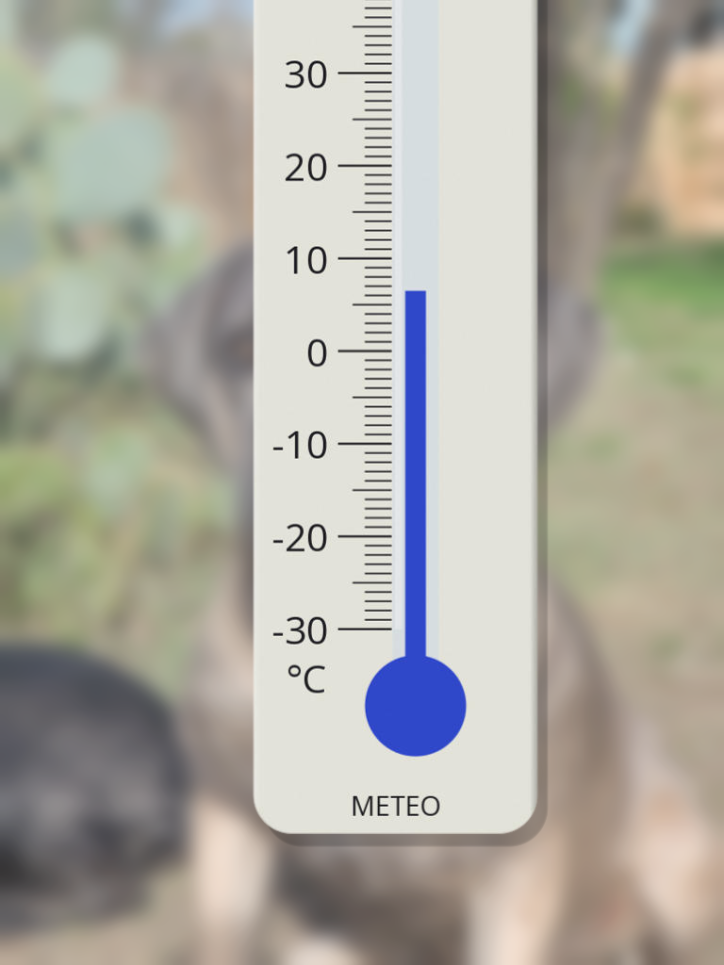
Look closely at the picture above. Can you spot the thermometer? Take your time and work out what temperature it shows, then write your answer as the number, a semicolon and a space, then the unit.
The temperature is 6.5; °C
